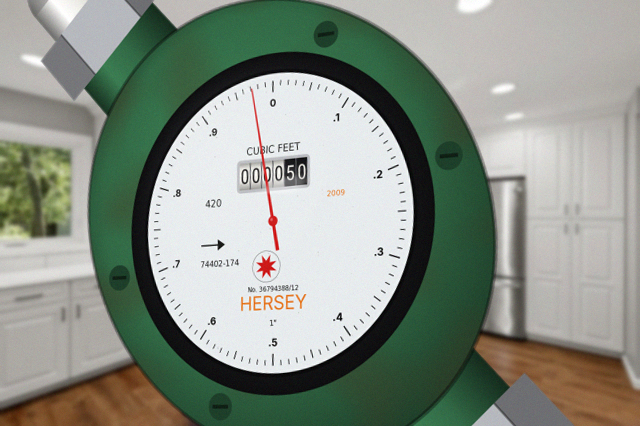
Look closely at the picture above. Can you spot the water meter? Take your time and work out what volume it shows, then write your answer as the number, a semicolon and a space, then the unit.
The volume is 49.97; ft³
